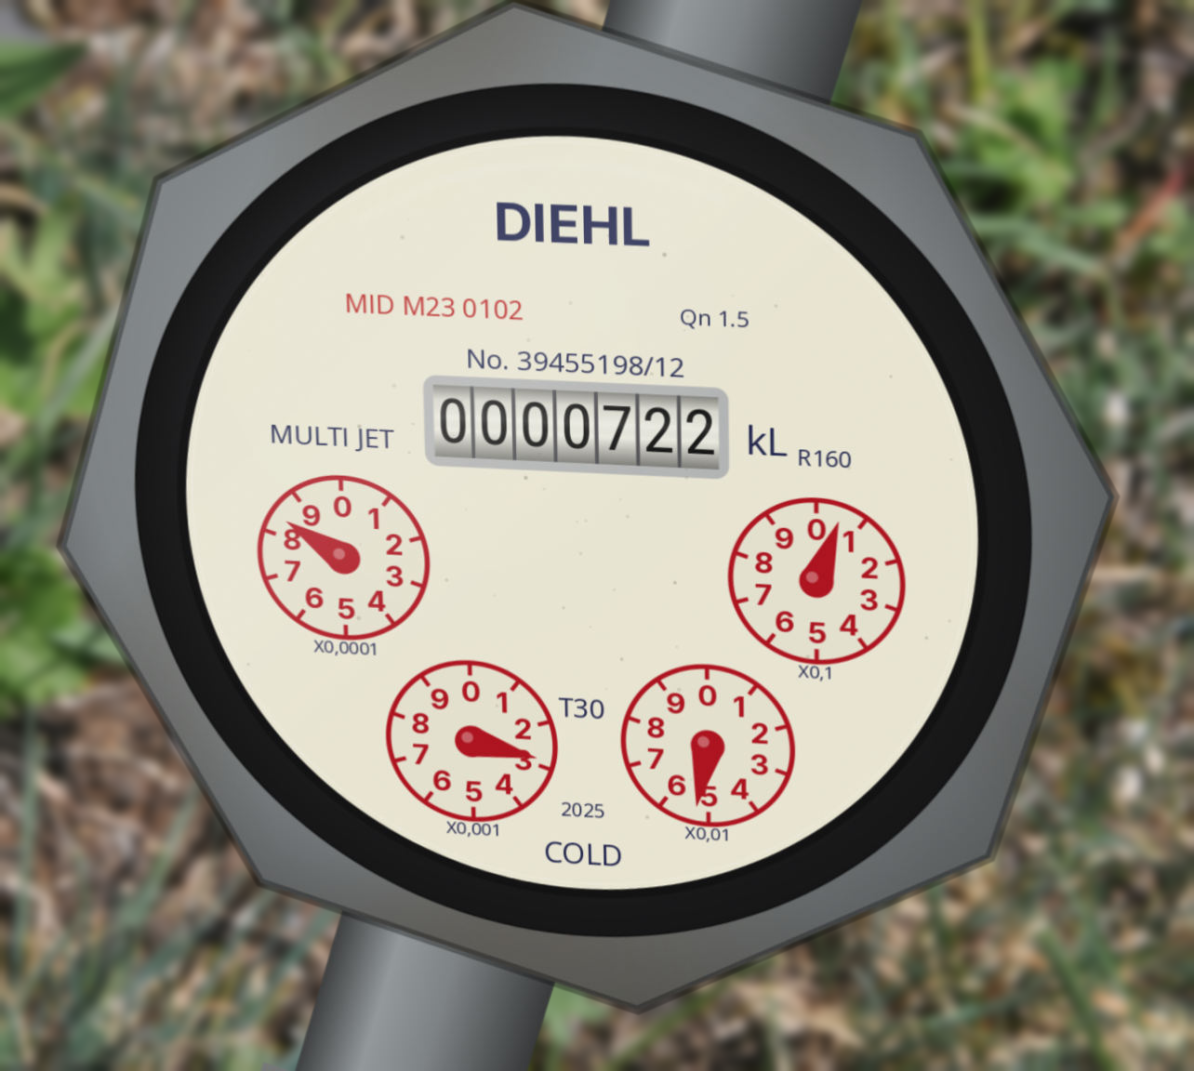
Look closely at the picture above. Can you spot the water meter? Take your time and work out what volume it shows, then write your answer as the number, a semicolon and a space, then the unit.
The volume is 722.0528; kL
